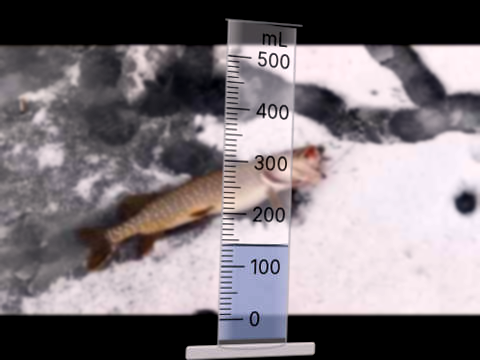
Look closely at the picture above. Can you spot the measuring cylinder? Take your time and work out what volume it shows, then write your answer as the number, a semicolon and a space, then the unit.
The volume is 140; mL
